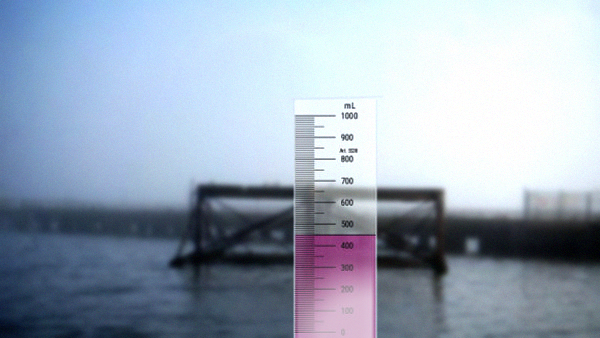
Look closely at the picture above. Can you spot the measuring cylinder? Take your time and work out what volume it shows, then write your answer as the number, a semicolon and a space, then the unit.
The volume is 450; mL
